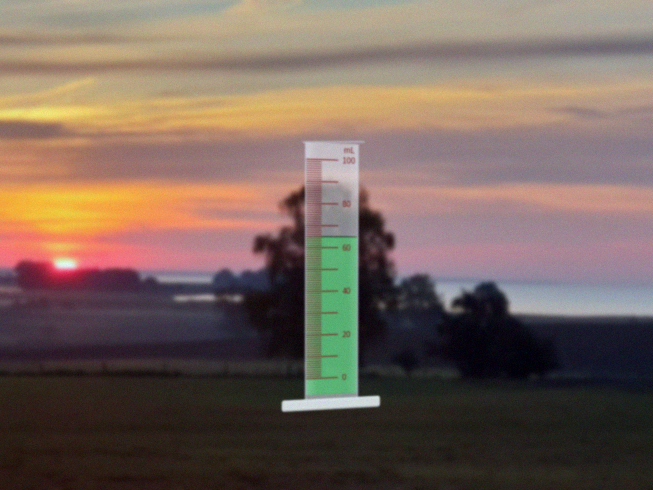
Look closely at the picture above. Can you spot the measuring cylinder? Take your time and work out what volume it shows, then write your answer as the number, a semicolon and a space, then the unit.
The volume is 65; mL
